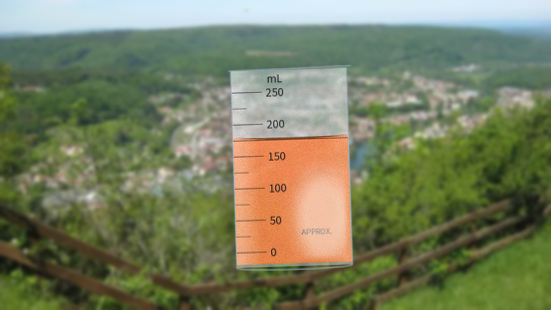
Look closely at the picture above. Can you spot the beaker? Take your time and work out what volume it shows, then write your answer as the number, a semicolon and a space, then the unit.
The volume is 175; mL
